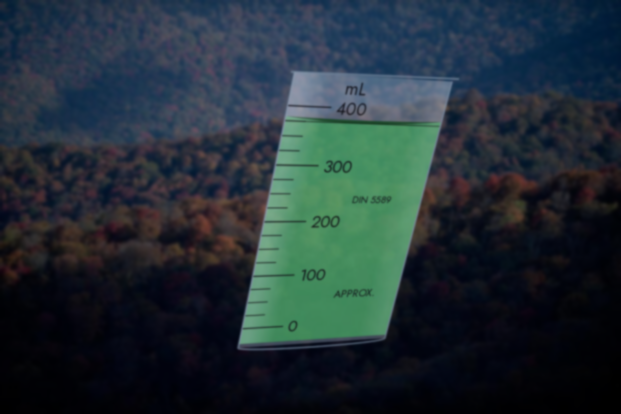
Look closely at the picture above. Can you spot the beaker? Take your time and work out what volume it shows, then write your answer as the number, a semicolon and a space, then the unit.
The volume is 375; mL
